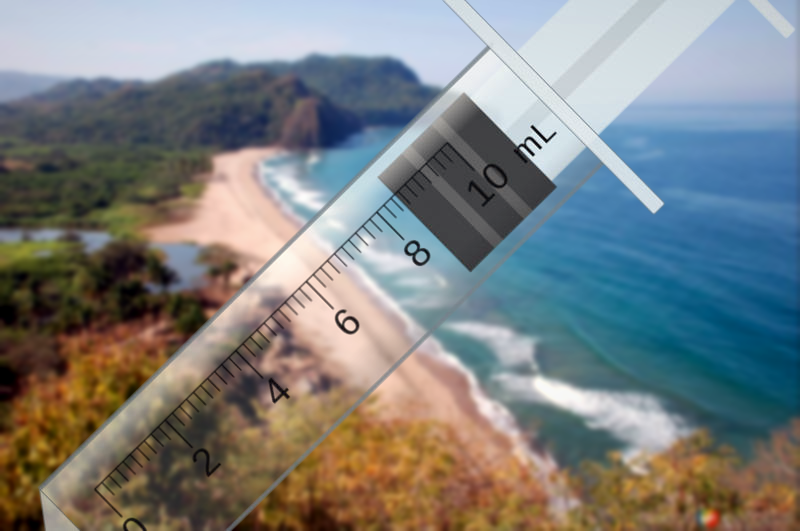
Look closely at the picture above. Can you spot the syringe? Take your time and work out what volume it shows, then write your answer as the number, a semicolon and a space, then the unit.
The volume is 8.5; mL
